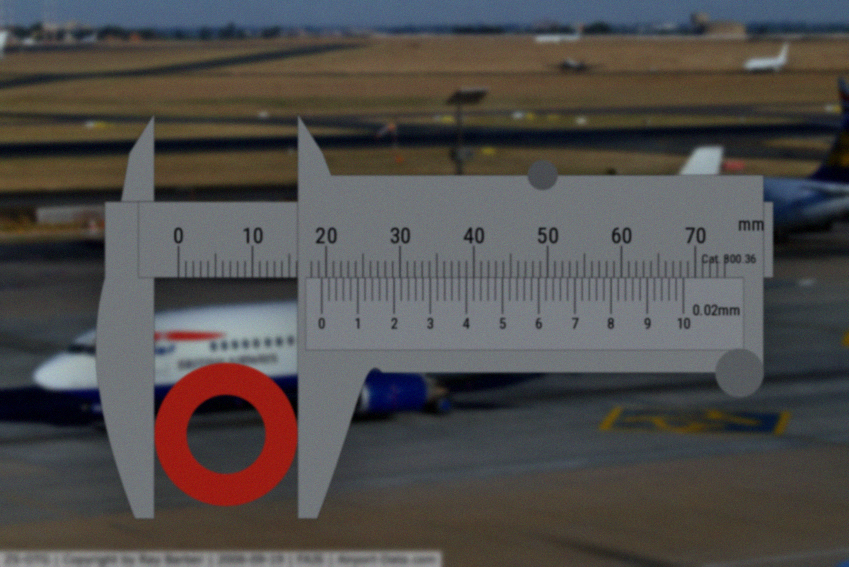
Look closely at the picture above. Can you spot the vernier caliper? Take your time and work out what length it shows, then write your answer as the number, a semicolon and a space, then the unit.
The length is 19.4; mm
